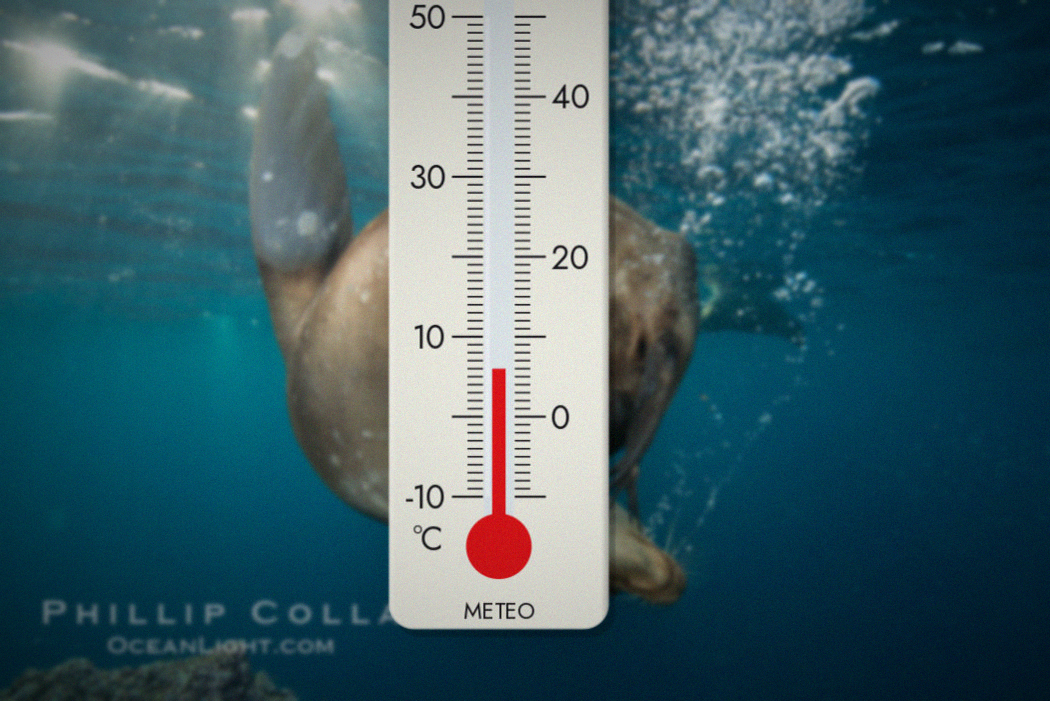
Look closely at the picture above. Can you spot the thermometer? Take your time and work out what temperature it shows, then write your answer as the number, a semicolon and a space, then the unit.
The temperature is 6; °C
